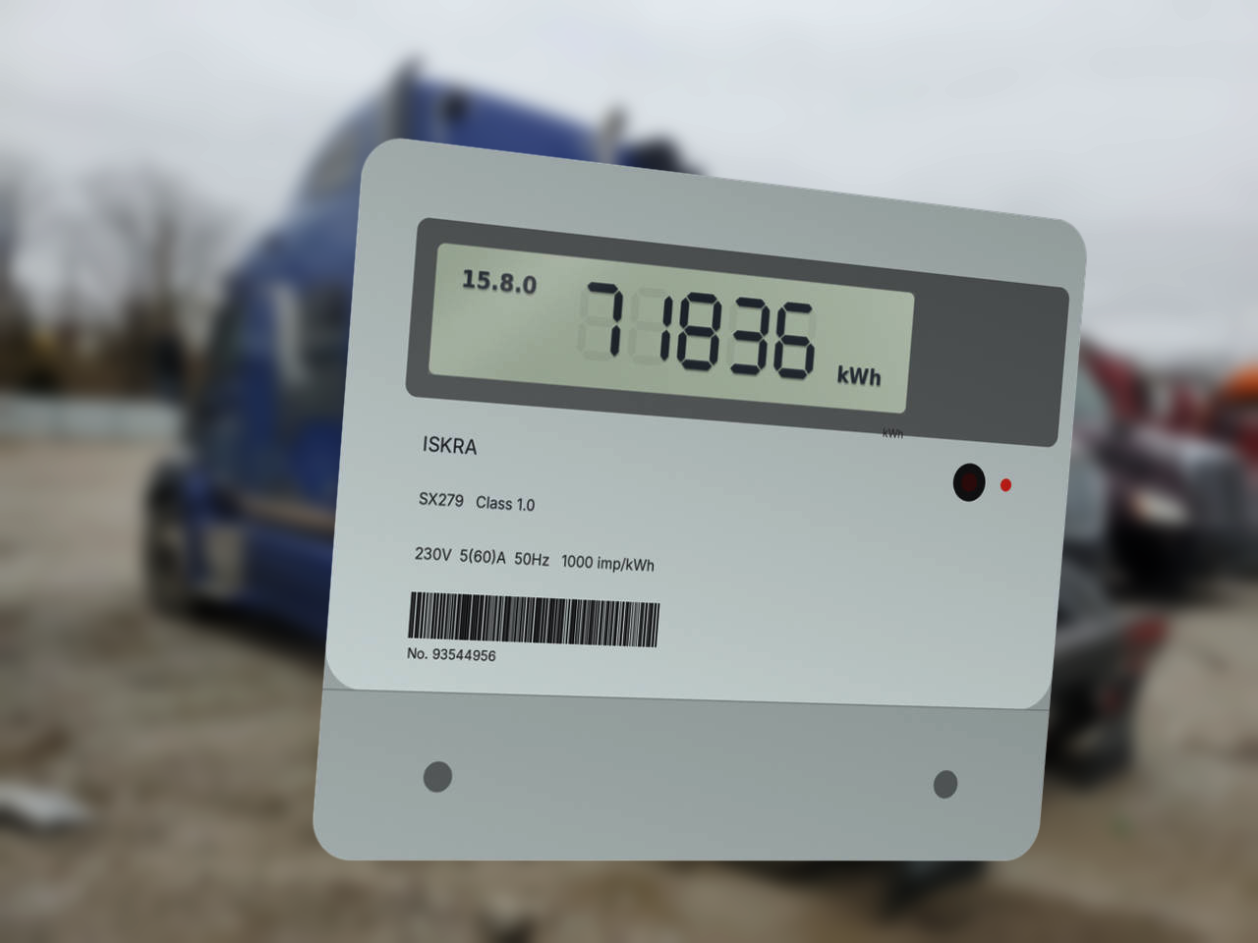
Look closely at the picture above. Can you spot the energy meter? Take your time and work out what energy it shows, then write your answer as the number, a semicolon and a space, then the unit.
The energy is 71836; kWh
